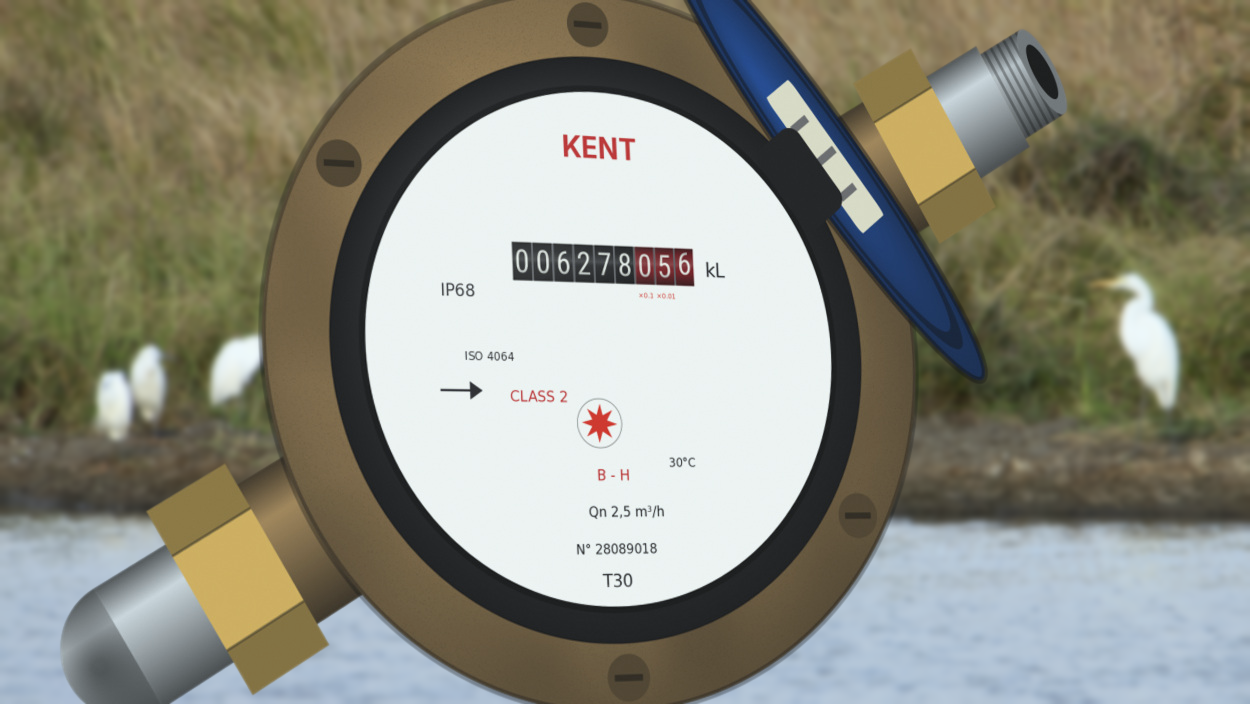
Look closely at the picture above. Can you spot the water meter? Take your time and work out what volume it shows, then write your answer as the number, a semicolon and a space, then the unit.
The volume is 6278.056; kL
